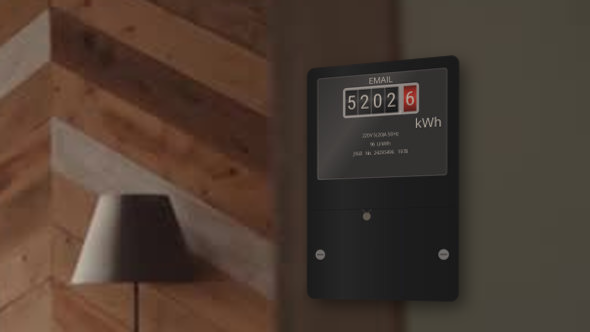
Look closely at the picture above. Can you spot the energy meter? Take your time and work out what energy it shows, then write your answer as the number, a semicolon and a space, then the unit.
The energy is 5202.6; kWh
